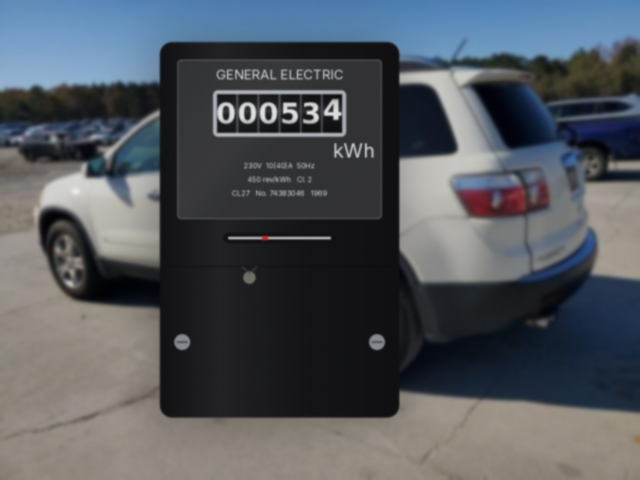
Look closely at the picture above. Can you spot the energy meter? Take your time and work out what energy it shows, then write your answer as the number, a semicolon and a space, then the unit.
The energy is 534; kWh
